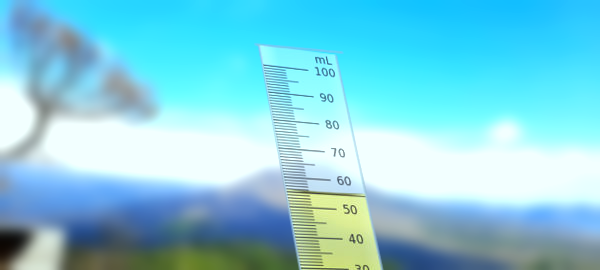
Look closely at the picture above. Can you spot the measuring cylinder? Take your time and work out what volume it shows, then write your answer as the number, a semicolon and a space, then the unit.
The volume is 55; mL
